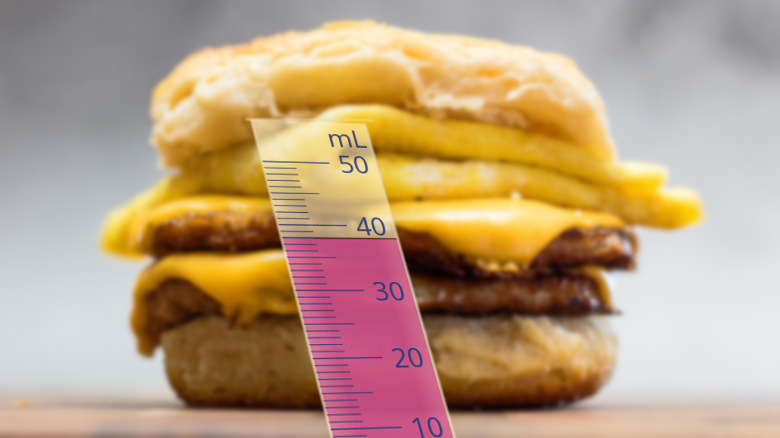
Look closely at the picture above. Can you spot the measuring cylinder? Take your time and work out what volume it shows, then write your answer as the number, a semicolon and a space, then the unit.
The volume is 38; mL
